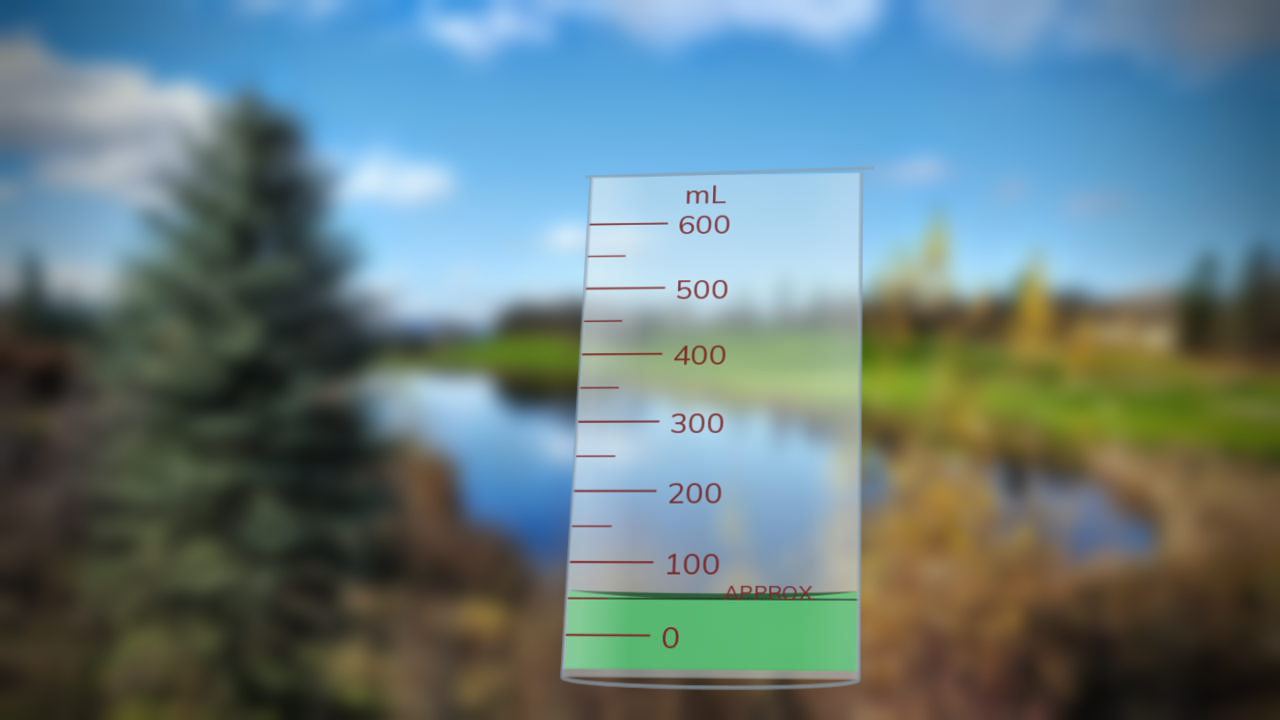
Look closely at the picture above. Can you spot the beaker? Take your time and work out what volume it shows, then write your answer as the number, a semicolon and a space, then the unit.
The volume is 50; mL
